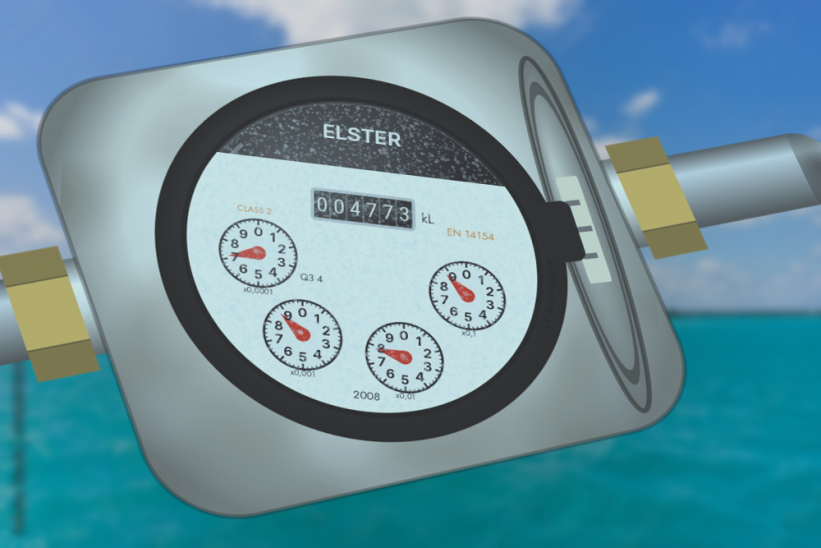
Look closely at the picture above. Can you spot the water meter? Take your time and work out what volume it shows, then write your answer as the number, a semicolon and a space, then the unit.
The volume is 4773.8787; kL
